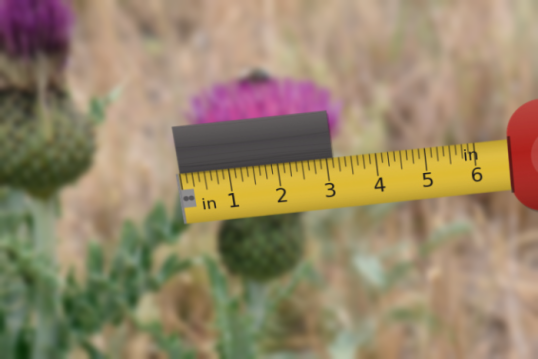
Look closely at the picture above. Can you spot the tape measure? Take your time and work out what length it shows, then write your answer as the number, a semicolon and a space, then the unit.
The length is 3.125; in
